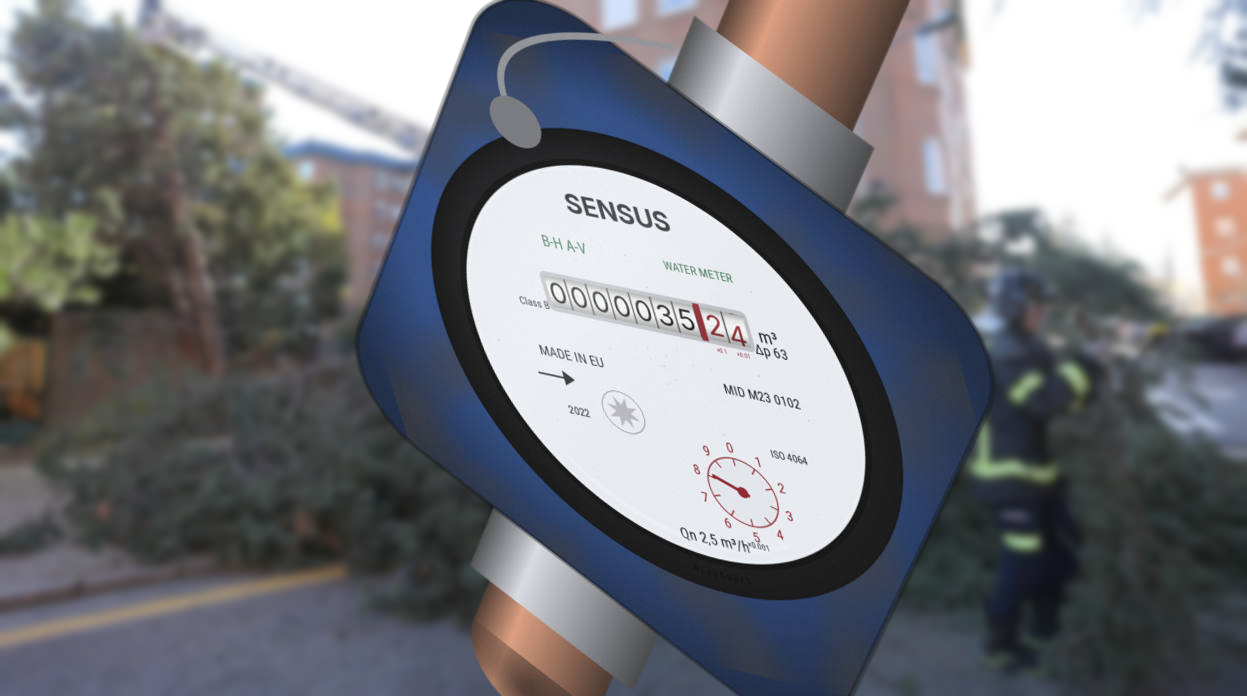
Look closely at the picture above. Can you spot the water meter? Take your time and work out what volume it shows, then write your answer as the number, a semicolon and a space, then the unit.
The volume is 35.238; m³
